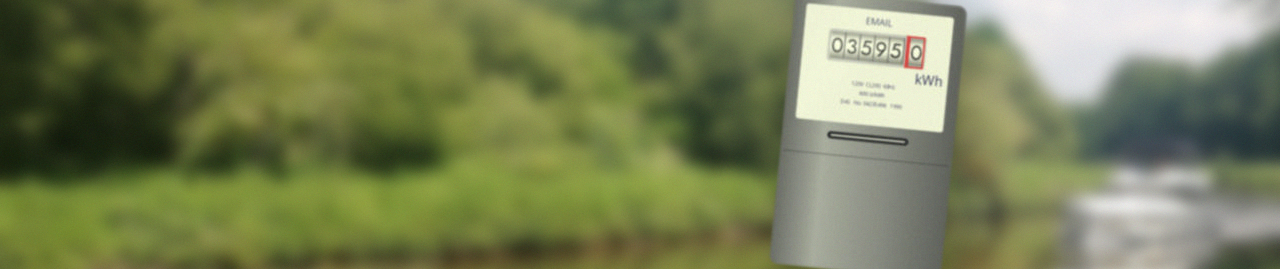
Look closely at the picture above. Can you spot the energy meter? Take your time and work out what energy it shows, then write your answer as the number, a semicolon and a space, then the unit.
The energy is 3595.0; kWh
